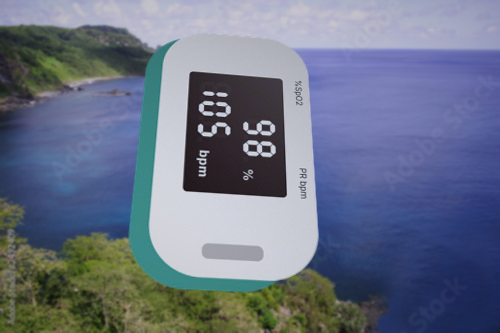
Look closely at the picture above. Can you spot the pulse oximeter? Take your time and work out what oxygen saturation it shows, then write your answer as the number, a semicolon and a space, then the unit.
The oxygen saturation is 98; %
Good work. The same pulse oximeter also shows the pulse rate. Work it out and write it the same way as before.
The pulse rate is 105; bpm
